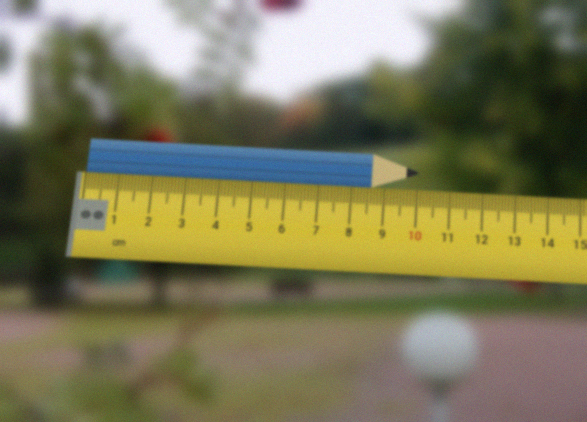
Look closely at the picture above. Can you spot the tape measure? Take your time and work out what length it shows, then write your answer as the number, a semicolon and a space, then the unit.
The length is 10; cm
